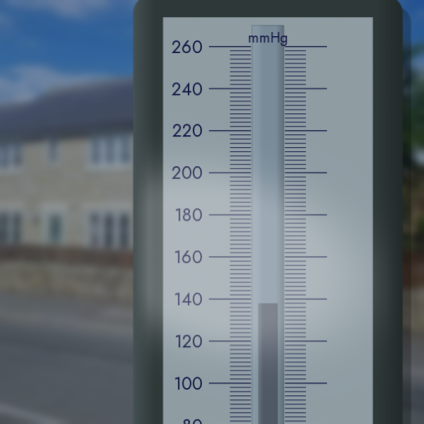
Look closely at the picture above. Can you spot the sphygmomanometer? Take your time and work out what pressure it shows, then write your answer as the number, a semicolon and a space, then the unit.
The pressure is 138; mmHg
